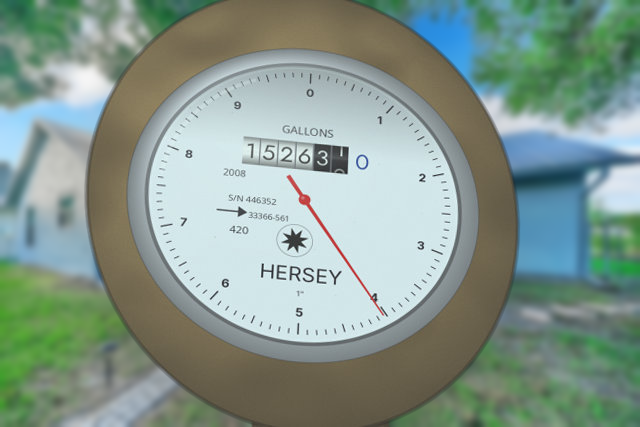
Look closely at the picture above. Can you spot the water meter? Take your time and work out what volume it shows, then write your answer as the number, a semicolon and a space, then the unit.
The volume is 1526314.0; gal
